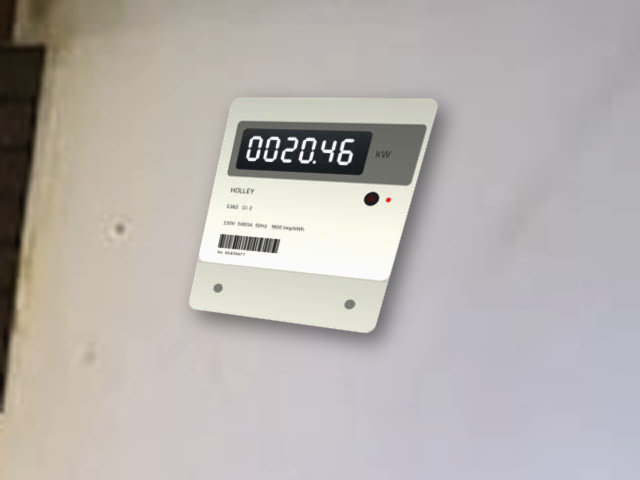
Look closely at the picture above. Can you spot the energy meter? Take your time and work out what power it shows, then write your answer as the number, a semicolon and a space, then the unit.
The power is 20.46; kW
